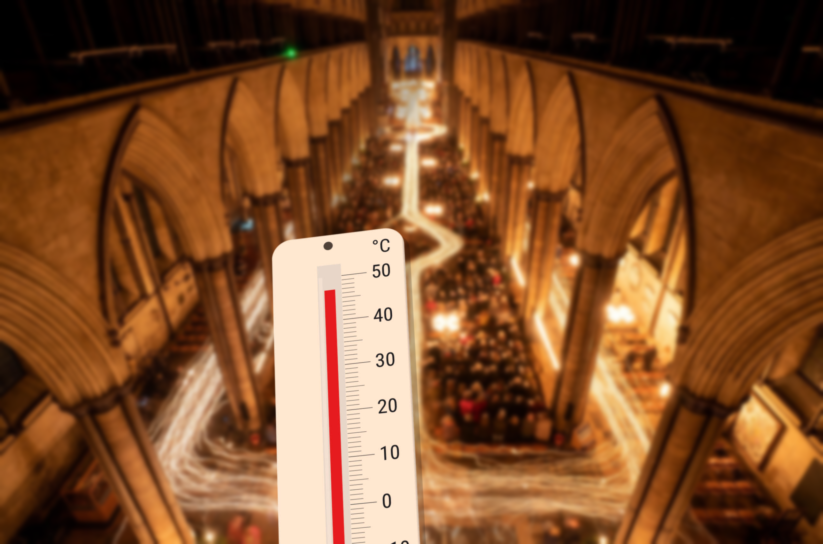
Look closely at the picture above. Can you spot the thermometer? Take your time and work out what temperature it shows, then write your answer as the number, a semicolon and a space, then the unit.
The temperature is 47; °C
